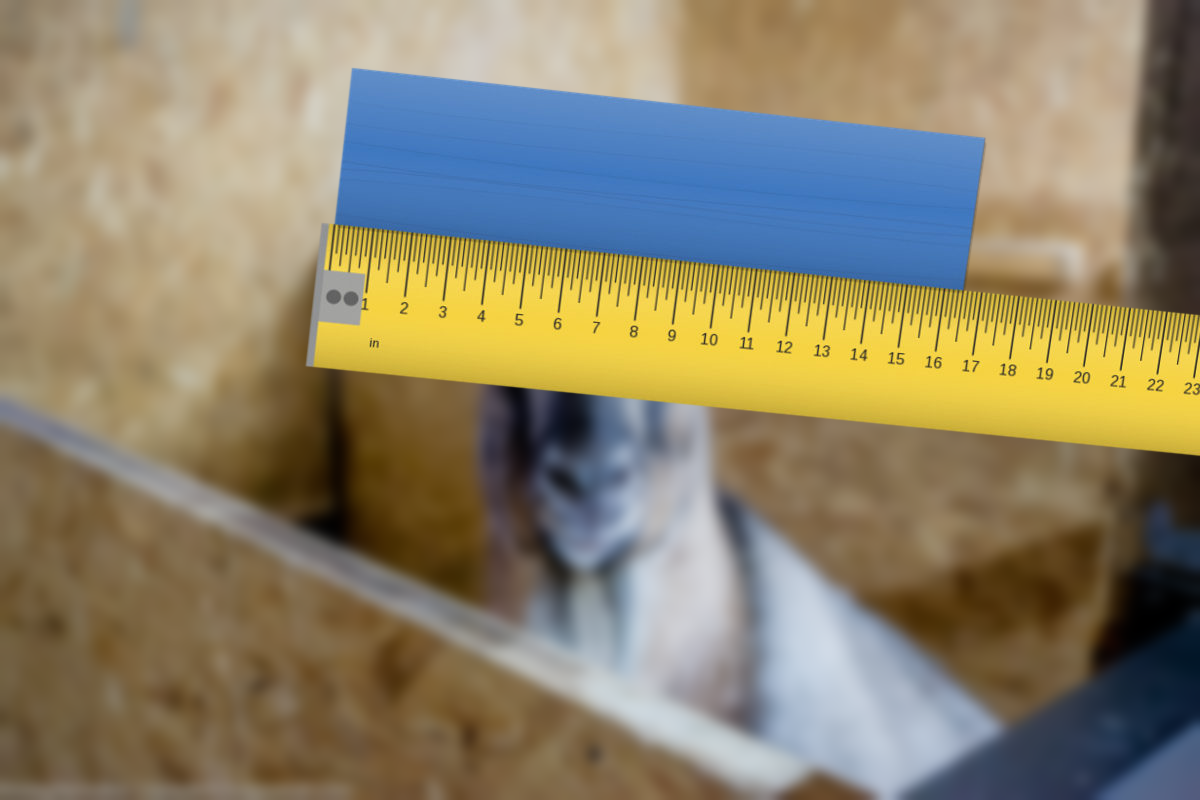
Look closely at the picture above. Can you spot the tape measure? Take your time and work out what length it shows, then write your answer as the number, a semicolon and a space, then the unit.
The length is 16.5; in
